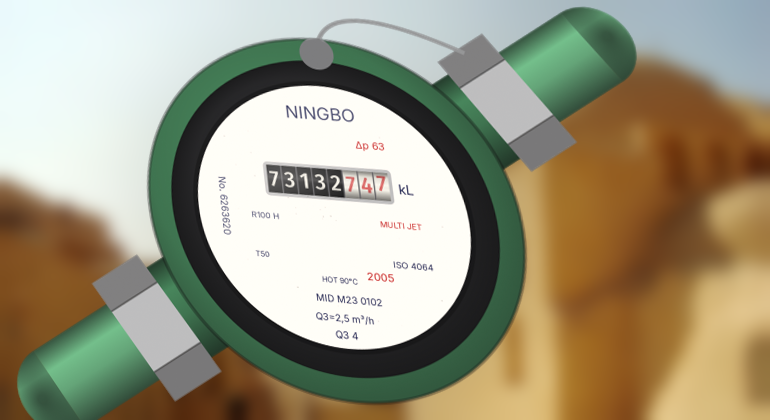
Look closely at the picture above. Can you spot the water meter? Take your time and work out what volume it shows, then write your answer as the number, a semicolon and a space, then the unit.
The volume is 73132.747; kL
